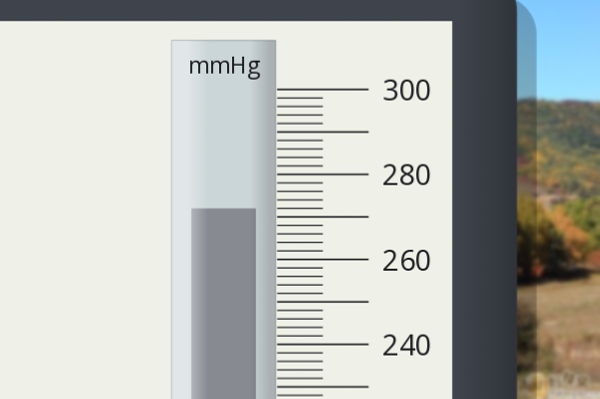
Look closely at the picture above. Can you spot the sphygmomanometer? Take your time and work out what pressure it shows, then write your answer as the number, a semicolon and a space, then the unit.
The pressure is 272; mmHg
